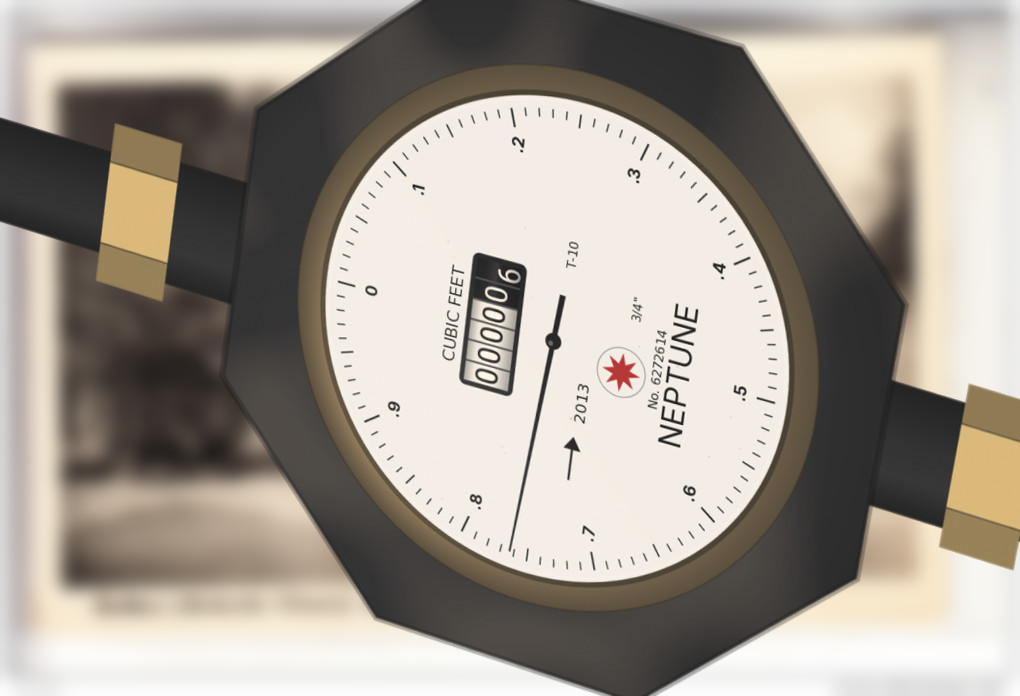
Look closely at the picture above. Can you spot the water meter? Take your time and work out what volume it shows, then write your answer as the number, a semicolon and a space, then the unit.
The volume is 5.76; ft³
